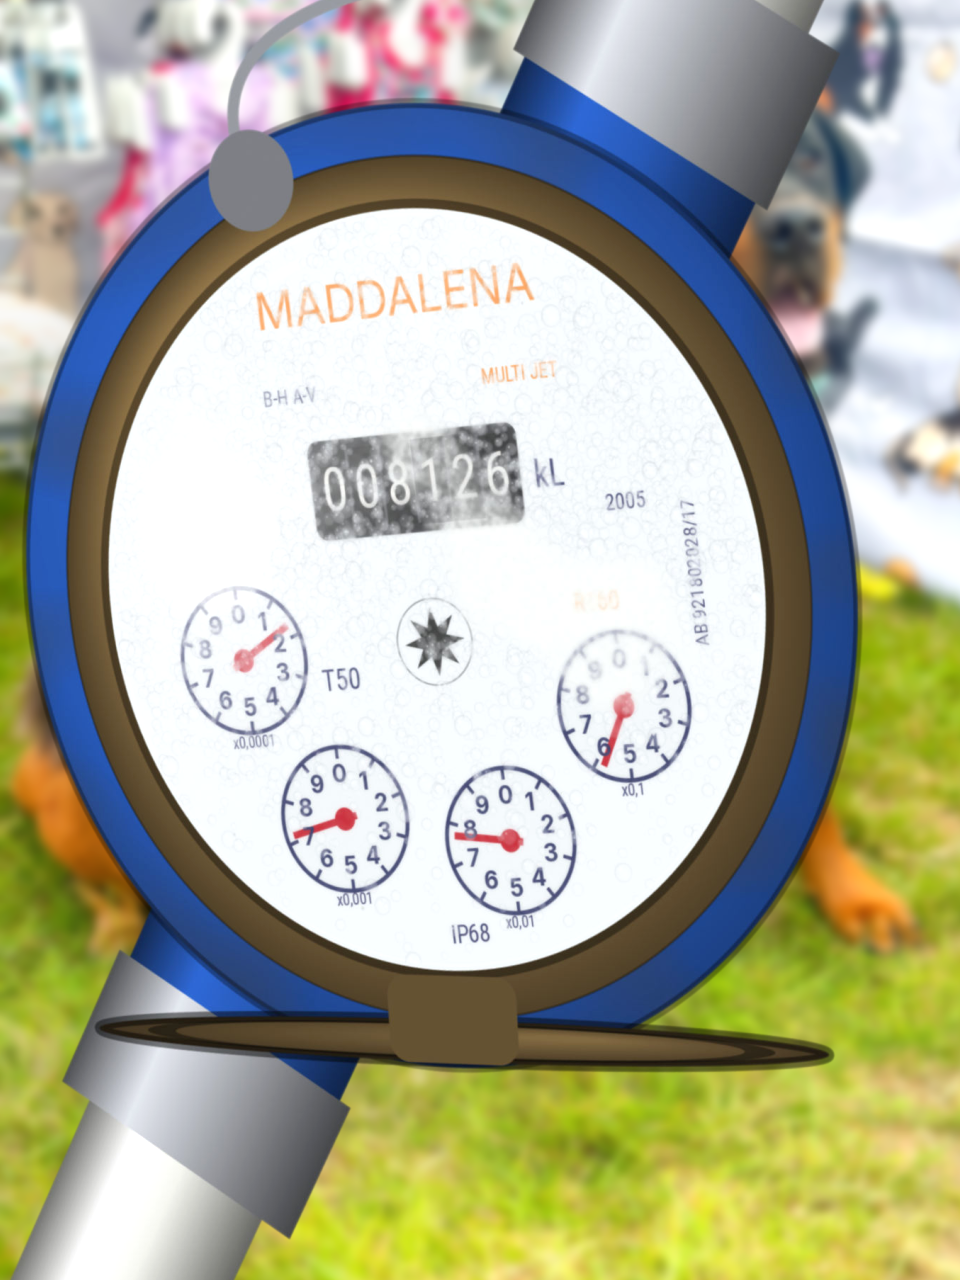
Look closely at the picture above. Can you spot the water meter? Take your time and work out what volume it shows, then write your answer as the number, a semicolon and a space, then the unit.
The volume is 8126.5771; kL
